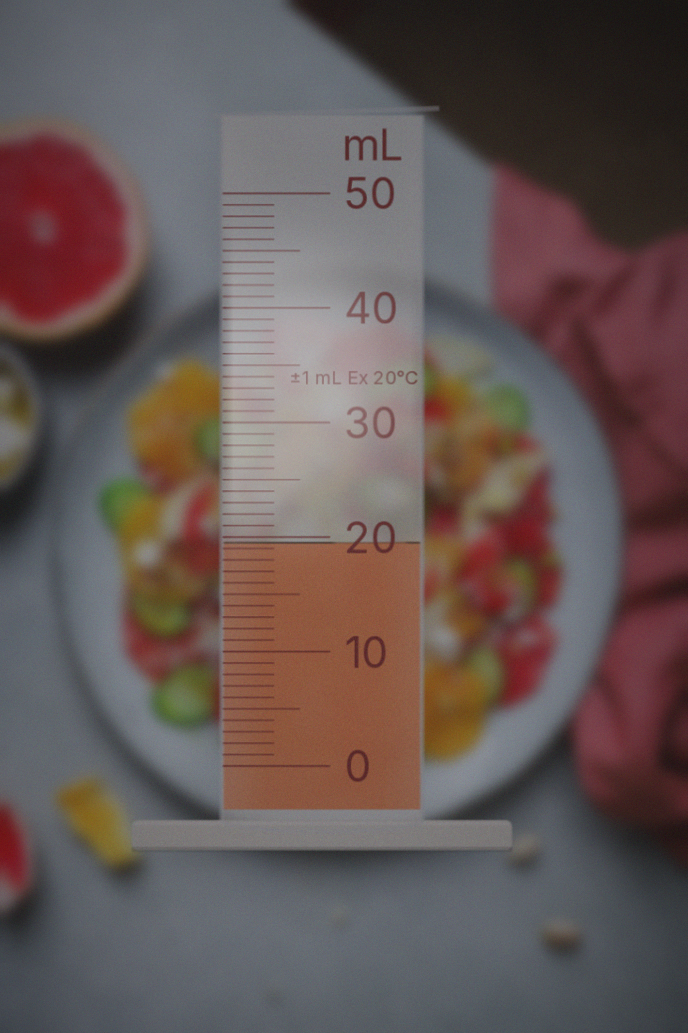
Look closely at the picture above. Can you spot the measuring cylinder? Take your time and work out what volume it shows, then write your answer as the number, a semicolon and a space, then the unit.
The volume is 19.5; mL
